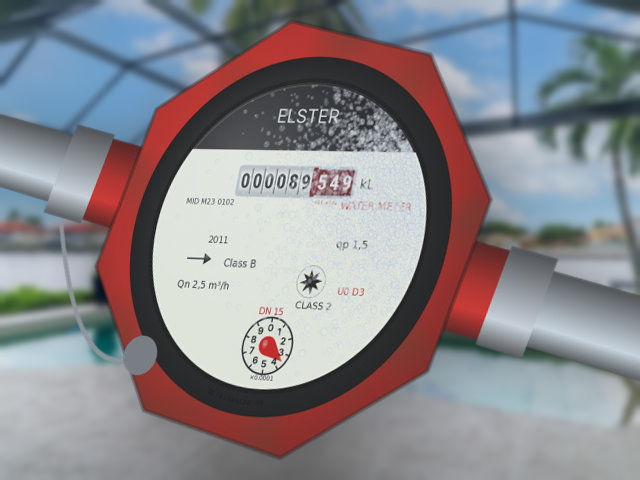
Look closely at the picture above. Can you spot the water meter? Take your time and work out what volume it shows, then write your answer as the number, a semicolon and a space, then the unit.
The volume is 89.5493; kL
